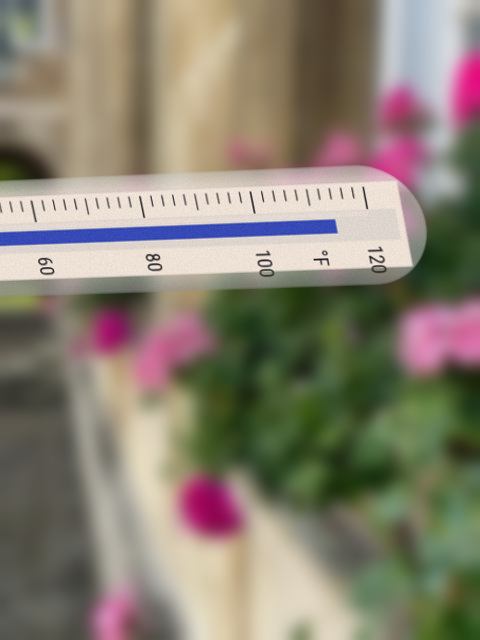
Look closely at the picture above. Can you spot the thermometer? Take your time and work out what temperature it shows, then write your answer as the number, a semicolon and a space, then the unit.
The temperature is 114; °F
